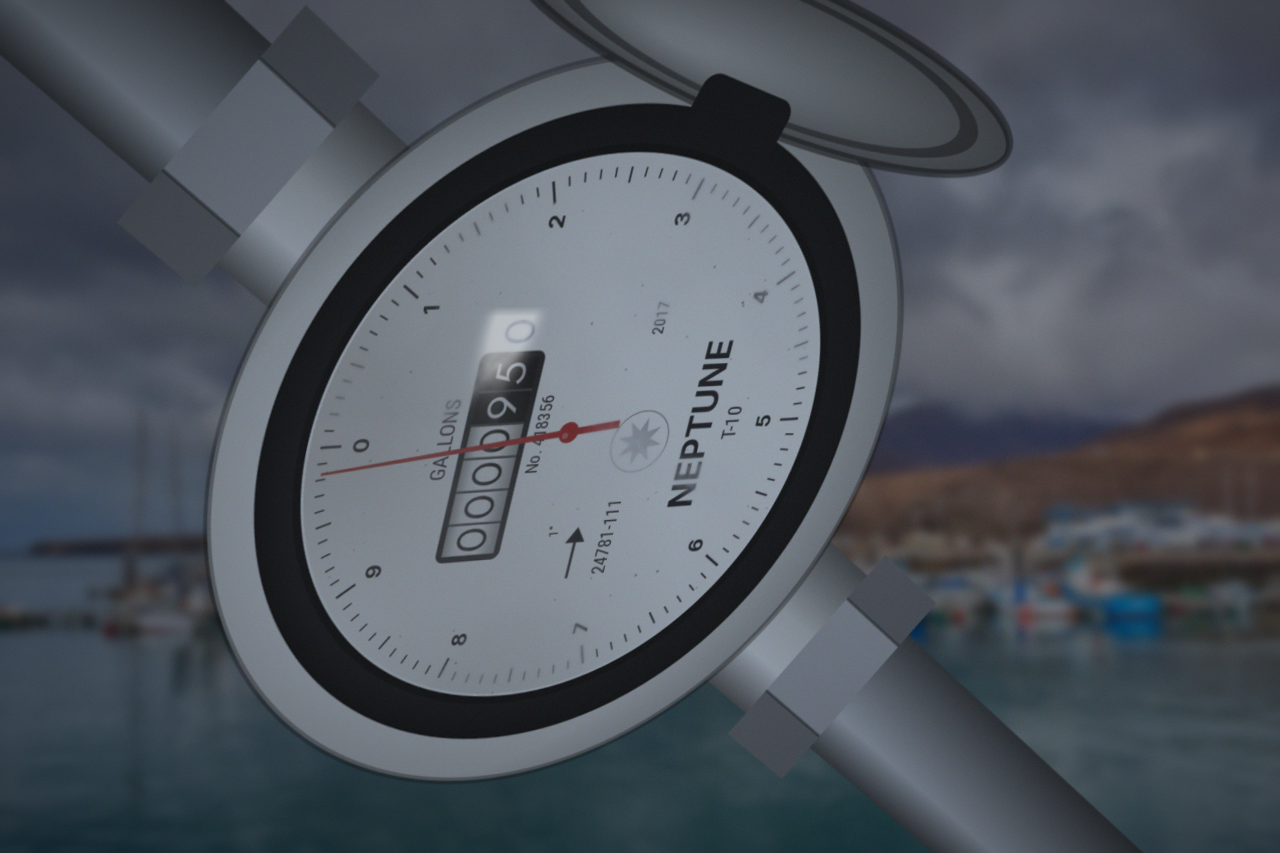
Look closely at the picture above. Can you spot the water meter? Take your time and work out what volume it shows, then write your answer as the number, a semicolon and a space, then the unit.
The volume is 949.8; gal
